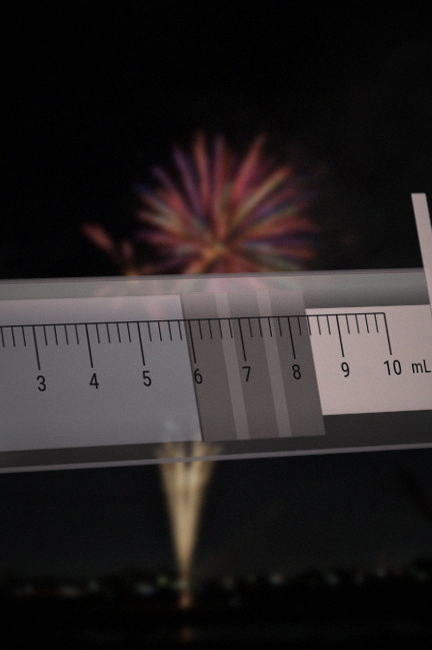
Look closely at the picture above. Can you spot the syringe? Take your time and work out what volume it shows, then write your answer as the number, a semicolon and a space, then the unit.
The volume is 5.9; mL
